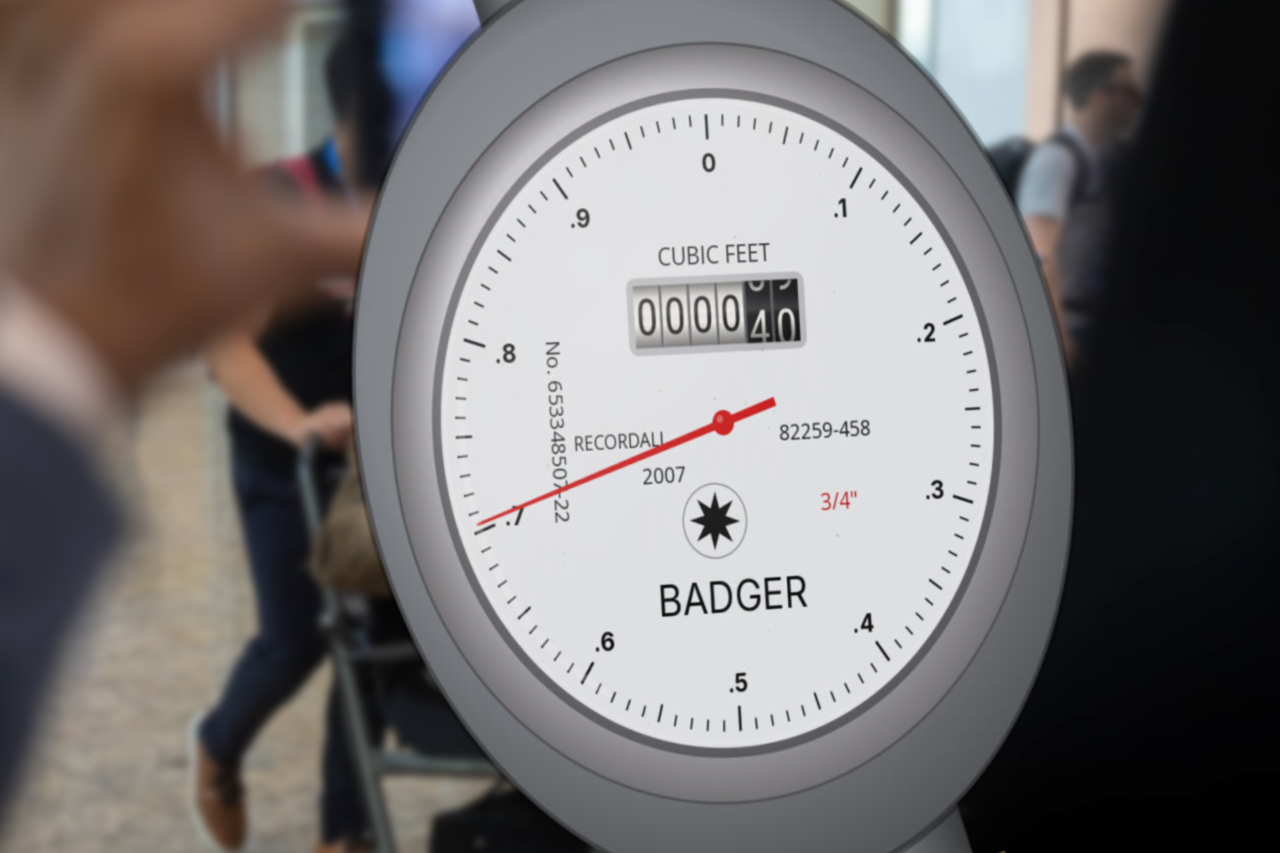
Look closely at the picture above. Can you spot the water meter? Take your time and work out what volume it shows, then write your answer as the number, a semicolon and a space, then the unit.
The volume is 39.70; ft³
